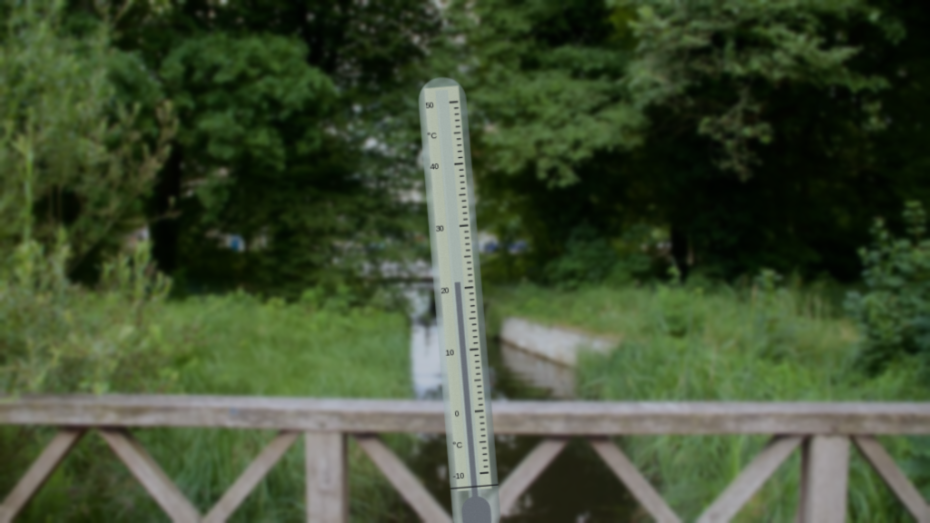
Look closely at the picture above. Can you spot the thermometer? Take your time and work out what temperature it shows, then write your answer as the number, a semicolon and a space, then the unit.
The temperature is 21; °C
